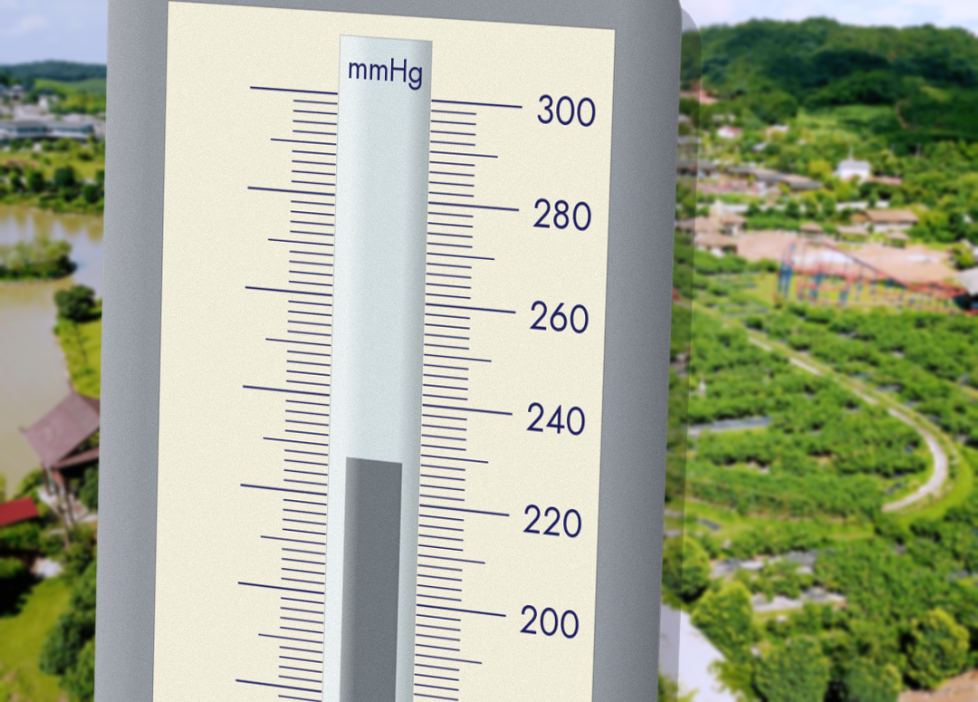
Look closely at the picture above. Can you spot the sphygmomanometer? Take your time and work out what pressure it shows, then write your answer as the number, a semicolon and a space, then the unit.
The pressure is 228; mmHg
